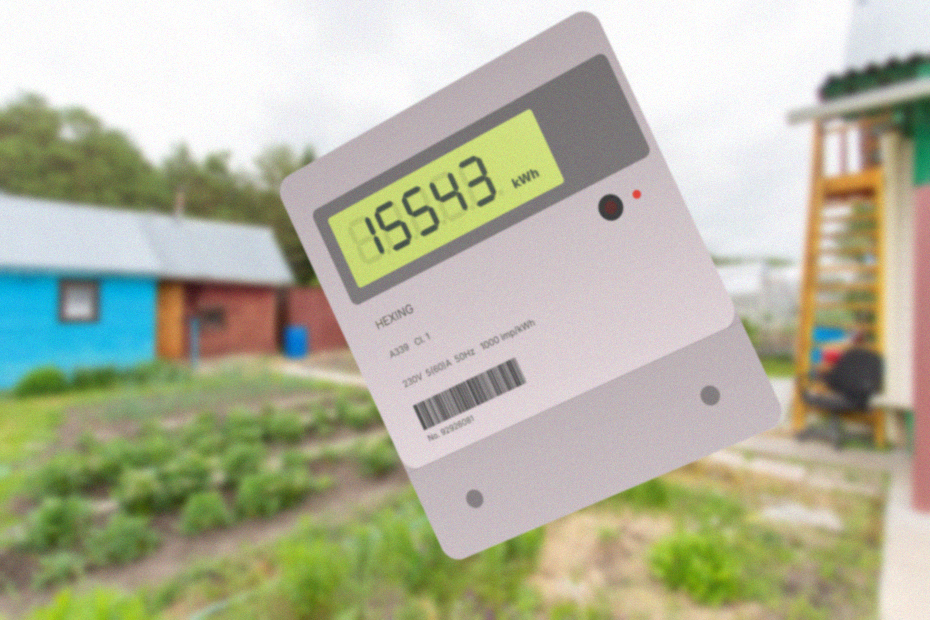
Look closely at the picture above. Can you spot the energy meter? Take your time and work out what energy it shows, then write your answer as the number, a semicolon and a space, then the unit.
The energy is 15543; kWh
